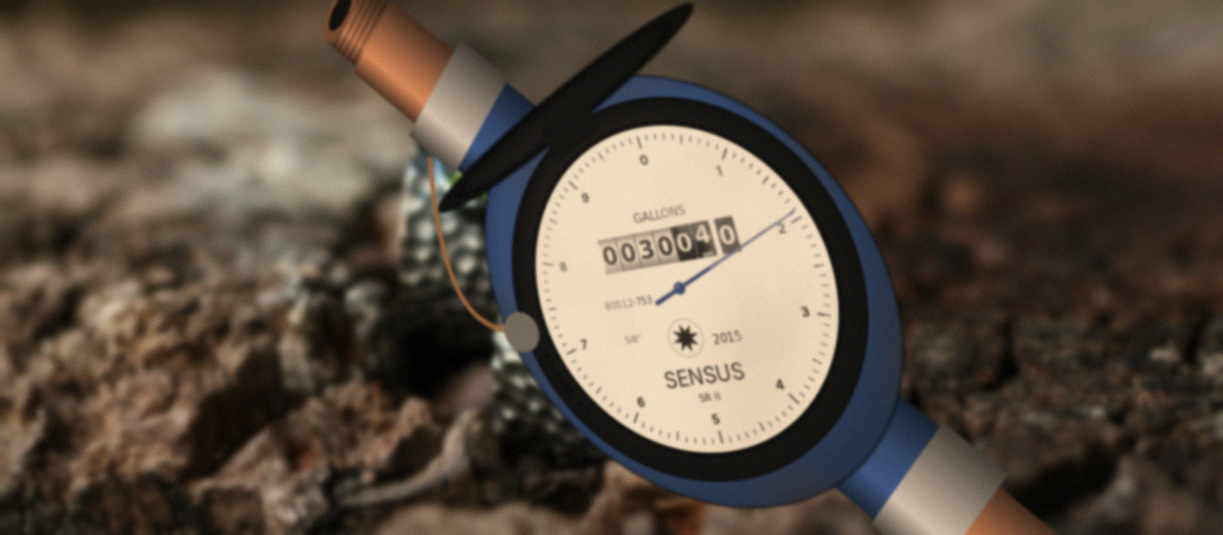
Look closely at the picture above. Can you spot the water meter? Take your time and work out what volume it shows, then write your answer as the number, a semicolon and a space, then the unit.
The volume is 30041.9; gal
